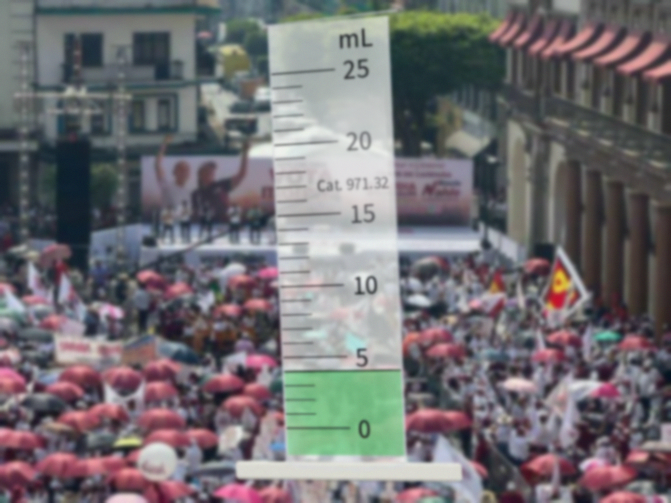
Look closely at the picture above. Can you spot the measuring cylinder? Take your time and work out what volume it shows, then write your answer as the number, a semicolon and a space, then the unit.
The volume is 4; mL
